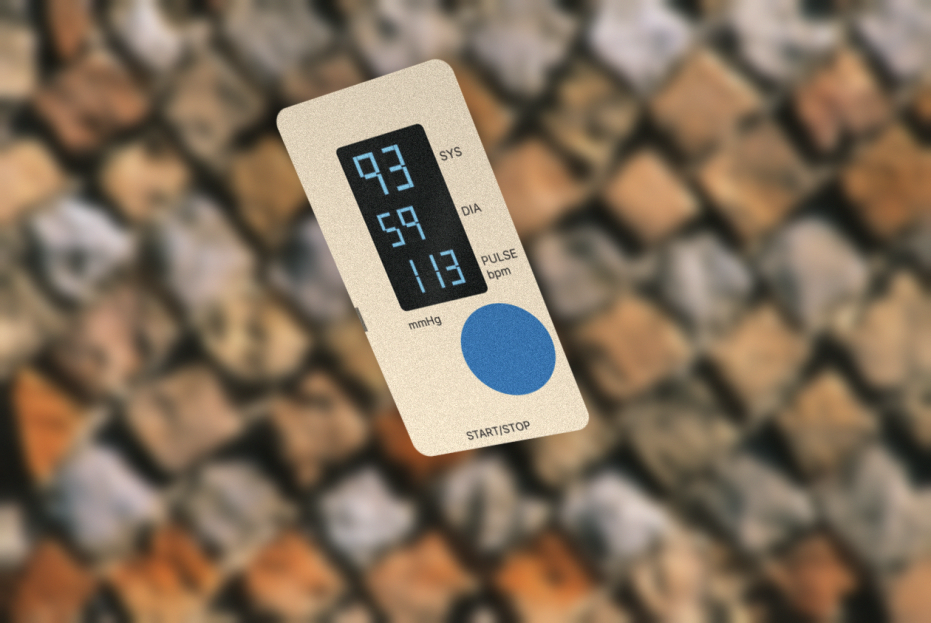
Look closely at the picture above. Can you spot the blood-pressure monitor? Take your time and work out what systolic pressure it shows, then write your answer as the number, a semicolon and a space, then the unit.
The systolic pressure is 93; mmHg
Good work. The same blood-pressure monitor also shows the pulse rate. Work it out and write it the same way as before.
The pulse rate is 113; bpm
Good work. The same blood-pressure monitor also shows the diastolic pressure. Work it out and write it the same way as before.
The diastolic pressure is 59; mmHg
